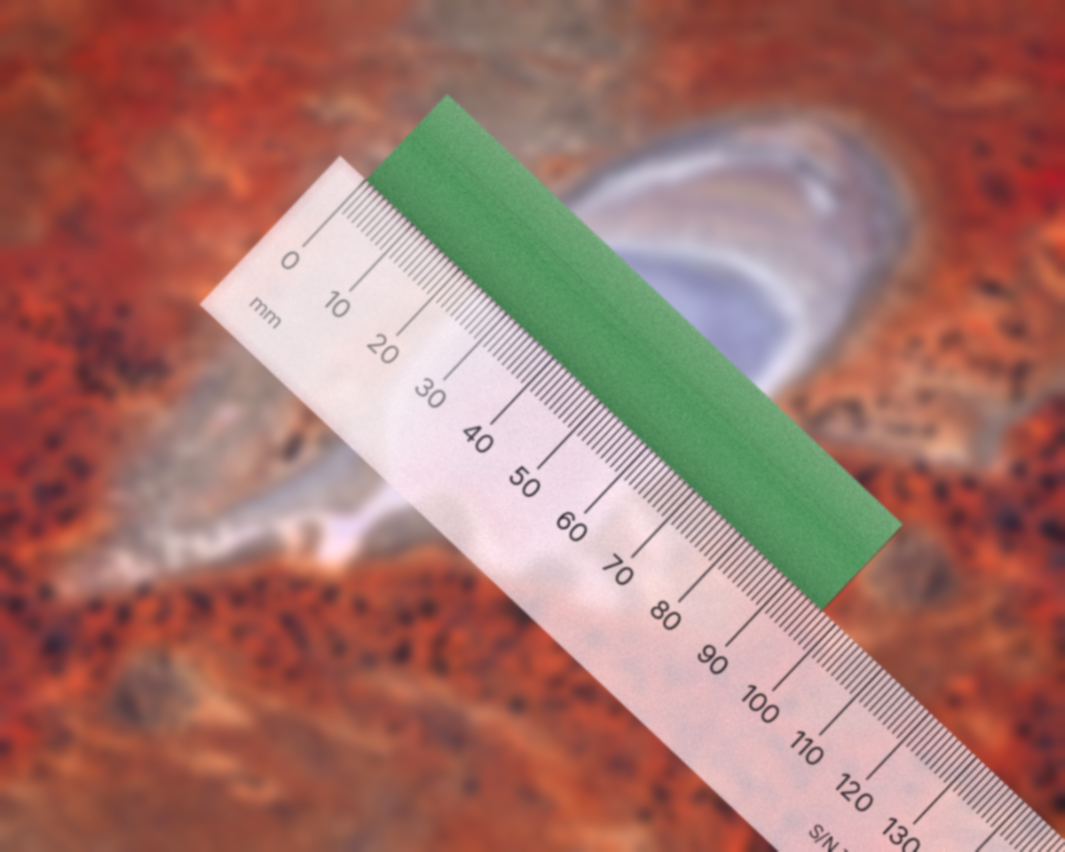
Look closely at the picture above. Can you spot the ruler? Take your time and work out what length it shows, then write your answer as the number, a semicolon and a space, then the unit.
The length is 97; mm
